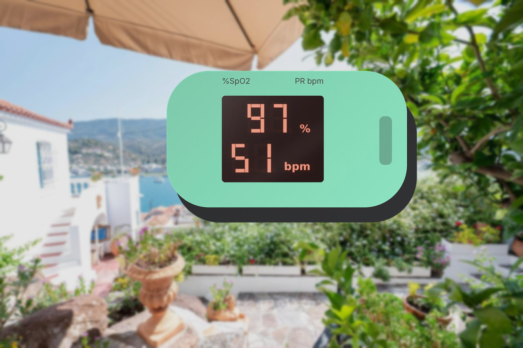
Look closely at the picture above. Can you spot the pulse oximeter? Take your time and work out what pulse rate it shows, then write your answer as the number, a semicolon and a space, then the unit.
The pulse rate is 51; bpm
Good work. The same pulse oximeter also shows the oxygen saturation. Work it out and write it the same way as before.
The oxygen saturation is 97; %
